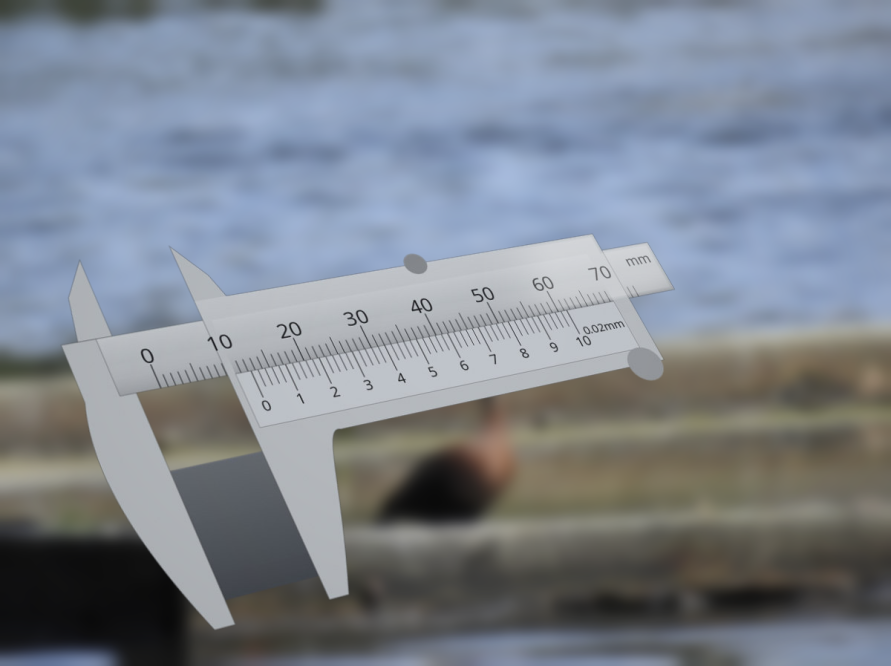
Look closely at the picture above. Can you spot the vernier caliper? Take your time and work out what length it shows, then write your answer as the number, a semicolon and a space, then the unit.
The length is 12.4; mm
